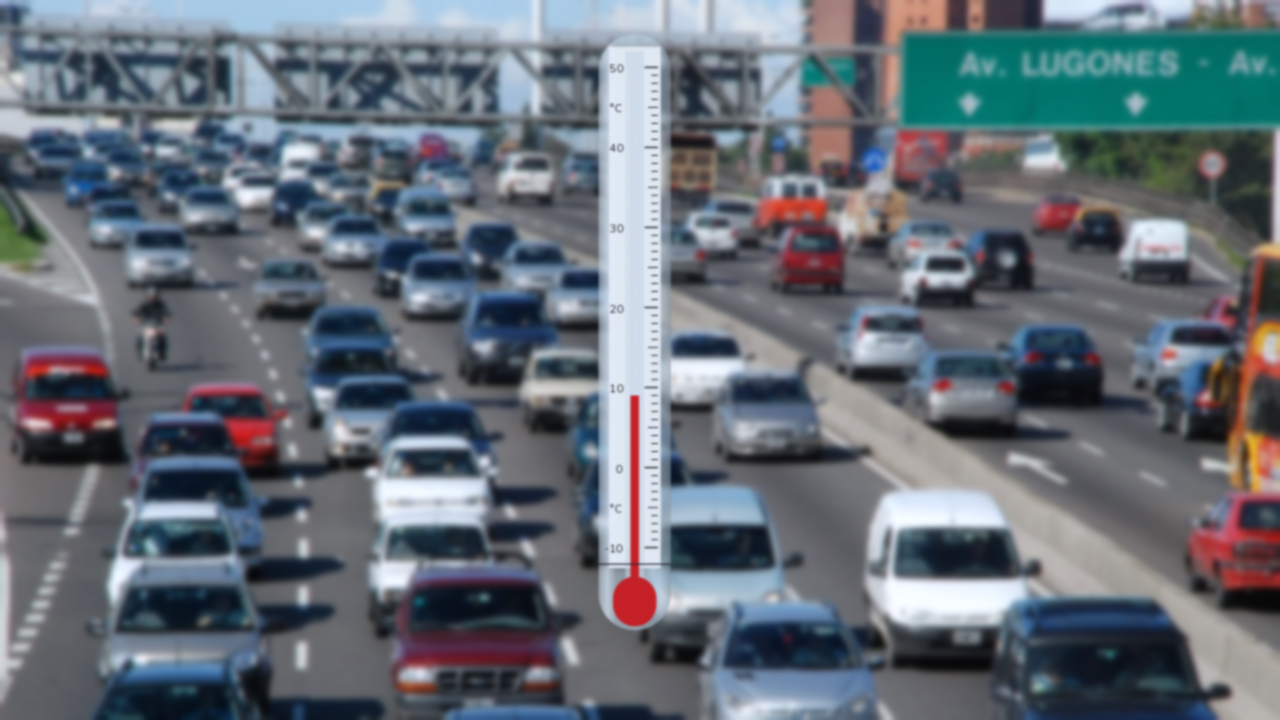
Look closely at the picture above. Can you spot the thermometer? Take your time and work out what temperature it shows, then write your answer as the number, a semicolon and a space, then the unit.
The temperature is 9; °C
